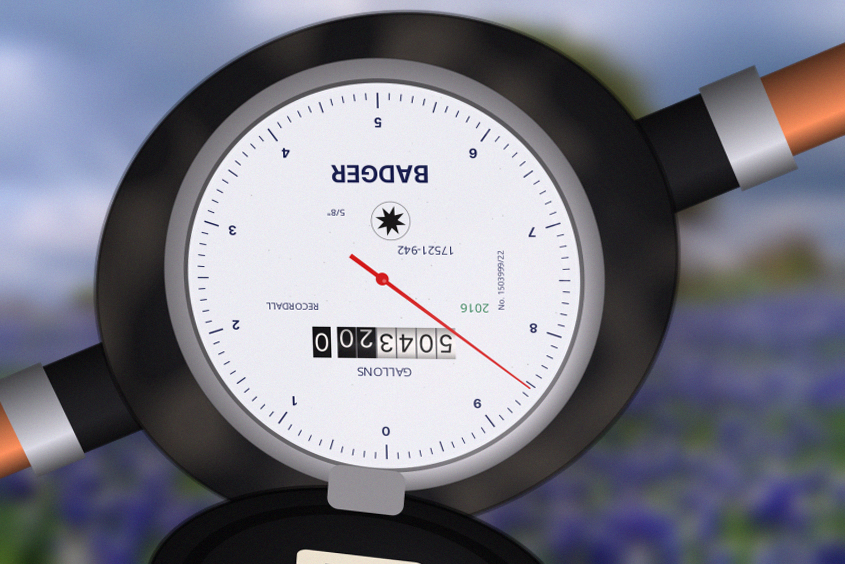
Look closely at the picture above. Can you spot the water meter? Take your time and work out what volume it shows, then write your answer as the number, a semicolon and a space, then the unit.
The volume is 5043198.5; gal
